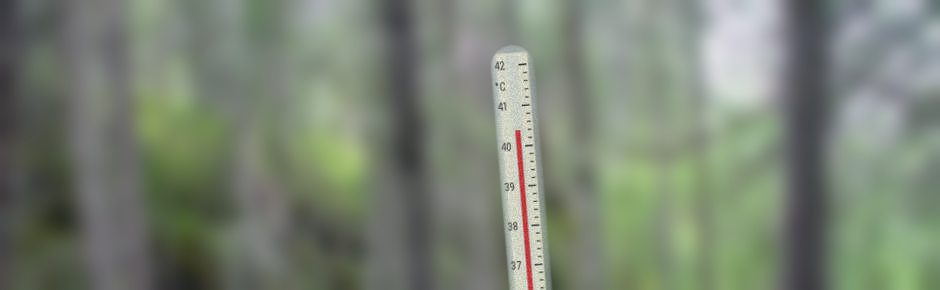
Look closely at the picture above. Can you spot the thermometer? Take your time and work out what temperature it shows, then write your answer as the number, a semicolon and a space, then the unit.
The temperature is 40.4; °C
